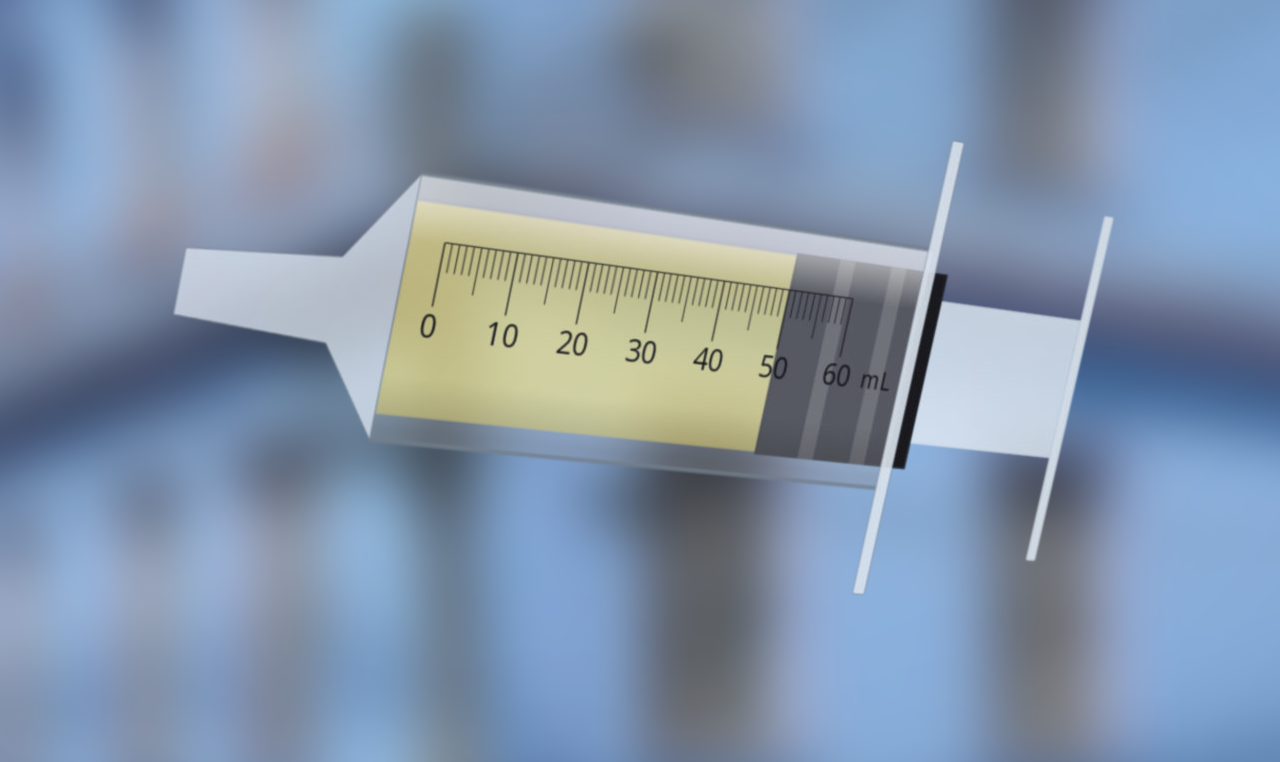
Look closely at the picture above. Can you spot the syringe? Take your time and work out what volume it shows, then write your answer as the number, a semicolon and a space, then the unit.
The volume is 50; mL
